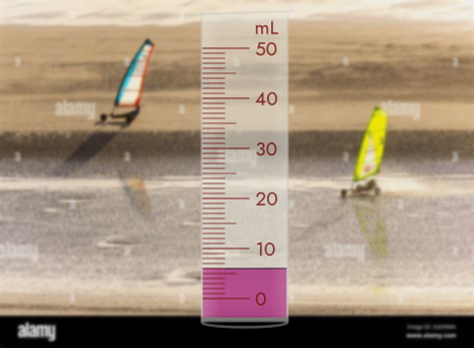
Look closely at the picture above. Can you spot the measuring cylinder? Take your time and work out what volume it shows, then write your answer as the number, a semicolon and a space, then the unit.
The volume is 6; mL
